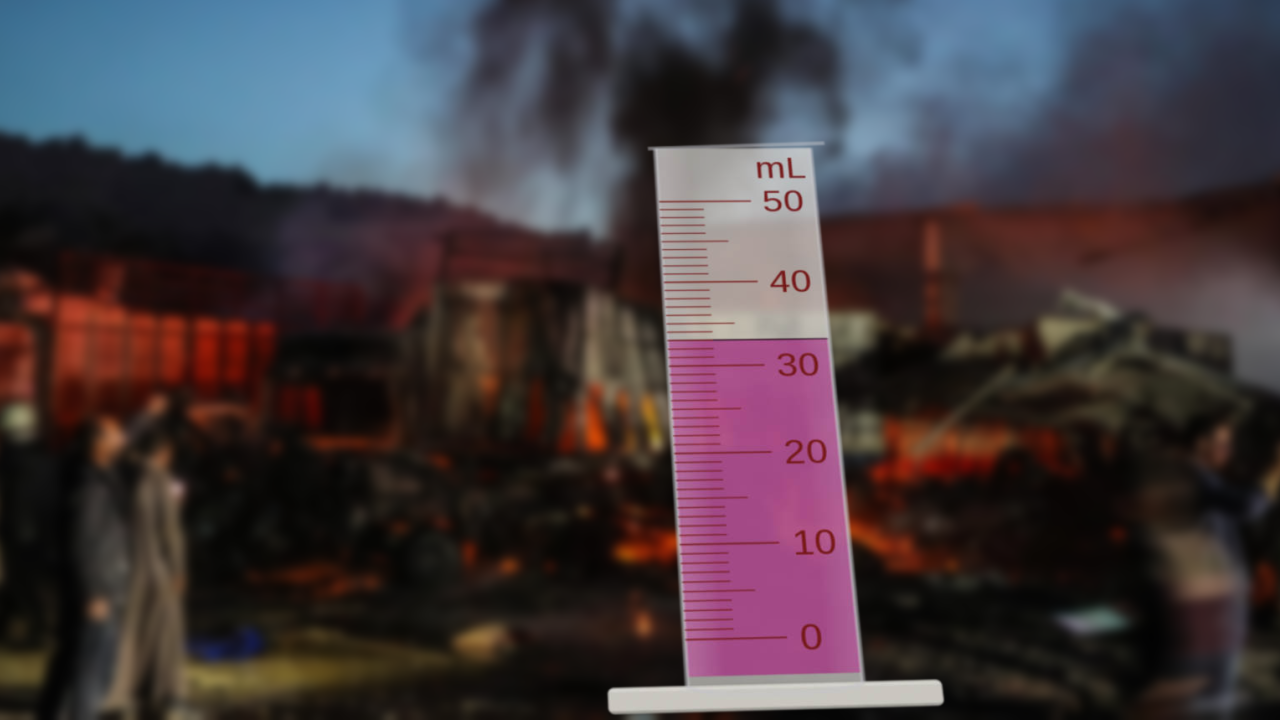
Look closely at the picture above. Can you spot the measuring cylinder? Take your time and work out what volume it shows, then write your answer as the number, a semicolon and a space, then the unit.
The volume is 33; mL
